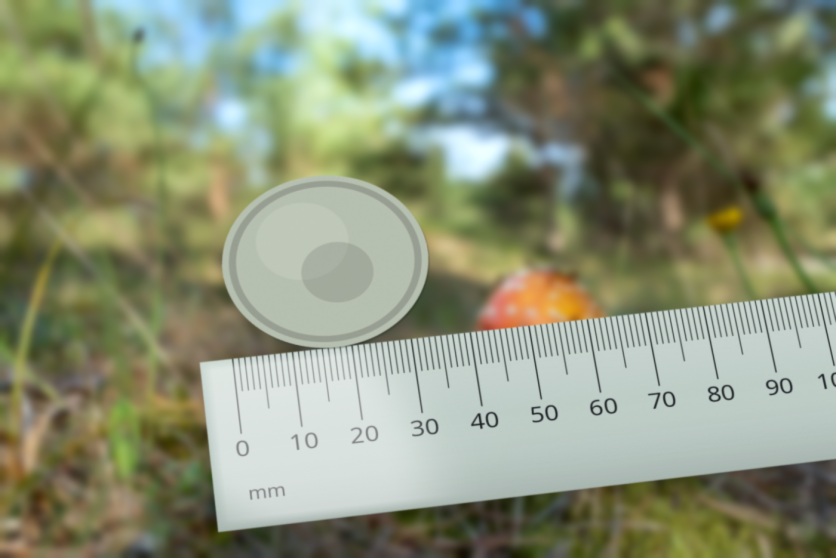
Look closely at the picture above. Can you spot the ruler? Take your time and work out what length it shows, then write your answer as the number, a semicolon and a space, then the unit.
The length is 35; mm
